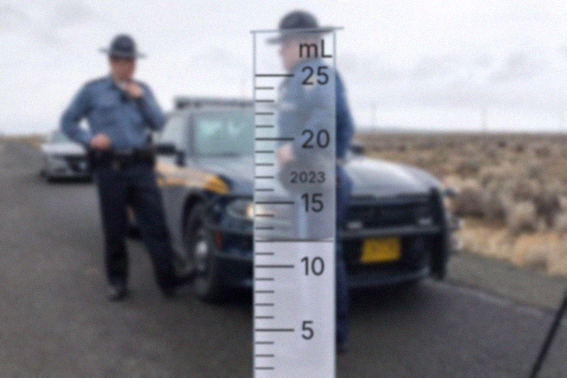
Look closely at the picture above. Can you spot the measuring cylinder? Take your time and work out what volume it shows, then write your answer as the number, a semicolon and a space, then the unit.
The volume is 12; mL
